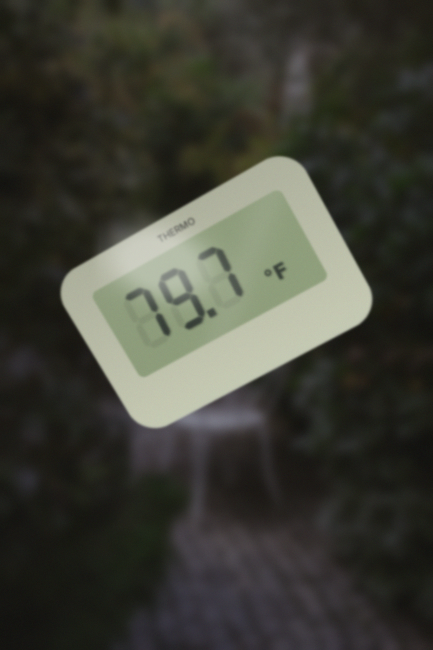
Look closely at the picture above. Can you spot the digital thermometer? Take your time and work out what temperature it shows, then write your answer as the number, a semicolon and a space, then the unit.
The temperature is 79.7; °F
